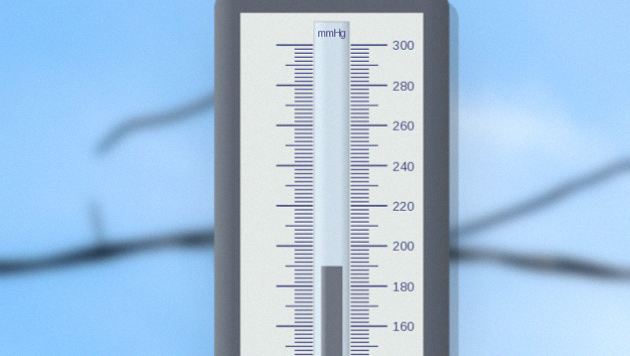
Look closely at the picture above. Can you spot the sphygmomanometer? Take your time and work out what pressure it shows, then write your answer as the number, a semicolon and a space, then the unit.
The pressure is 190; mmHg
